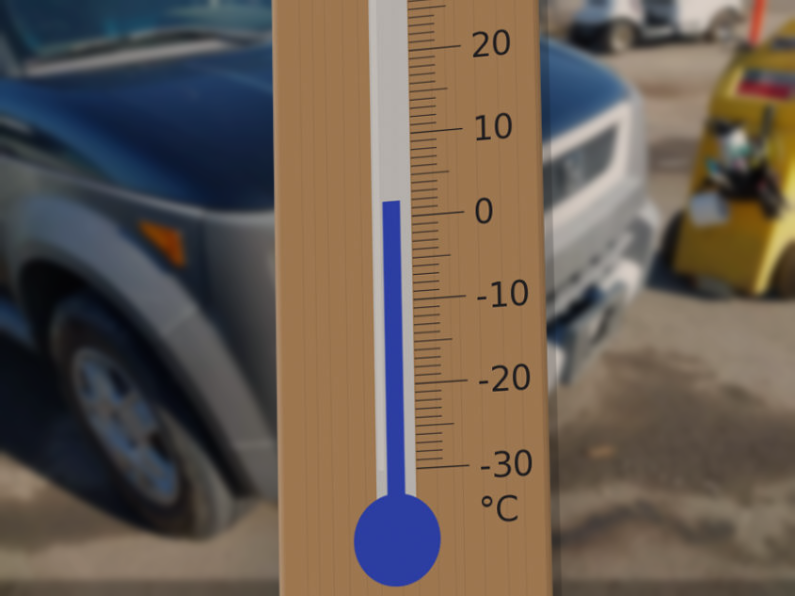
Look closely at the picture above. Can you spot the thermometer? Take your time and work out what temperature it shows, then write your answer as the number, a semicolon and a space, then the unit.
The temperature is 2; °C
